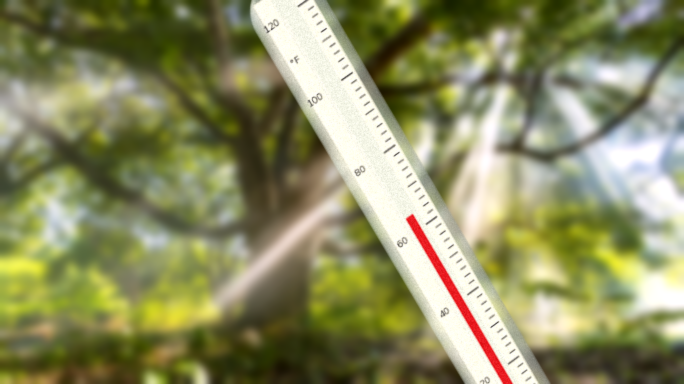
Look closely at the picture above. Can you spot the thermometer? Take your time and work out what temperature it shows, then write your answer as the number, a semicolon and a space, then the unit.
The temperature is 64; °F
